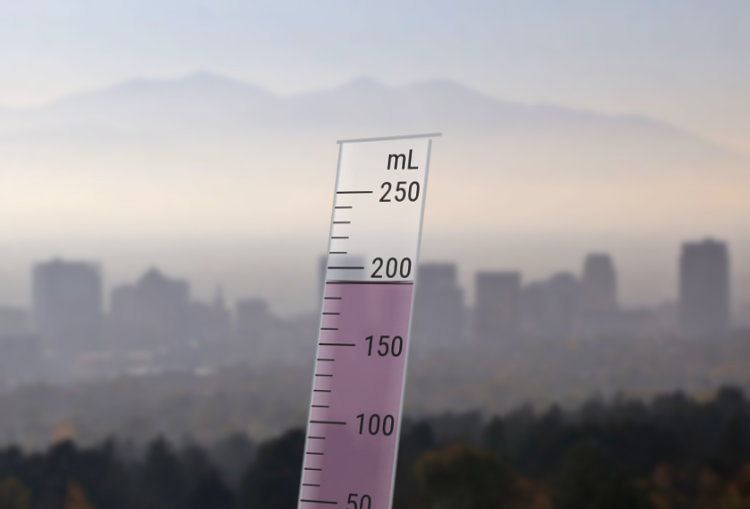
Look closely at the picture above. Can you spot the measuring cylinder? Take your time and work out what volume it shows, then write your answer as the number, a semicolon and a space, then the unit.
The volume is 190; mL
